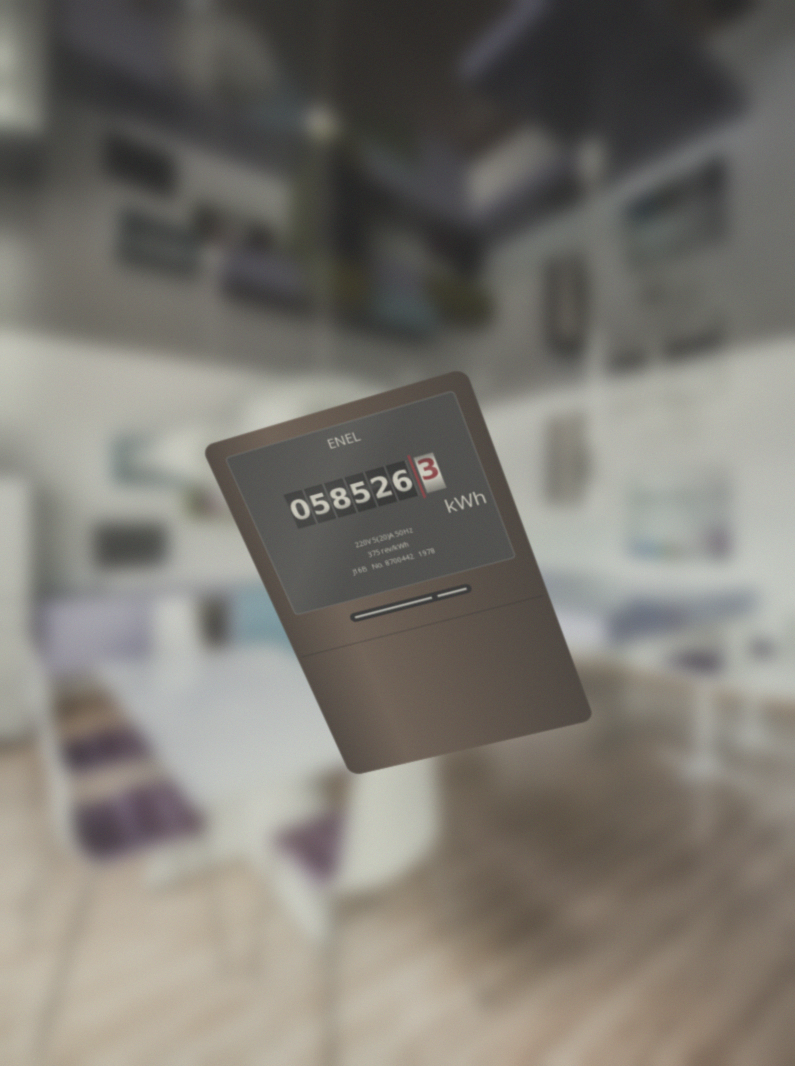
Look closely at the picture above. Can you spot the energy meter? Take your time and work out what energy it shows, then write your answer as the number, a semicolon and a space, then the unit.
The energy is 58526.3; kWh
